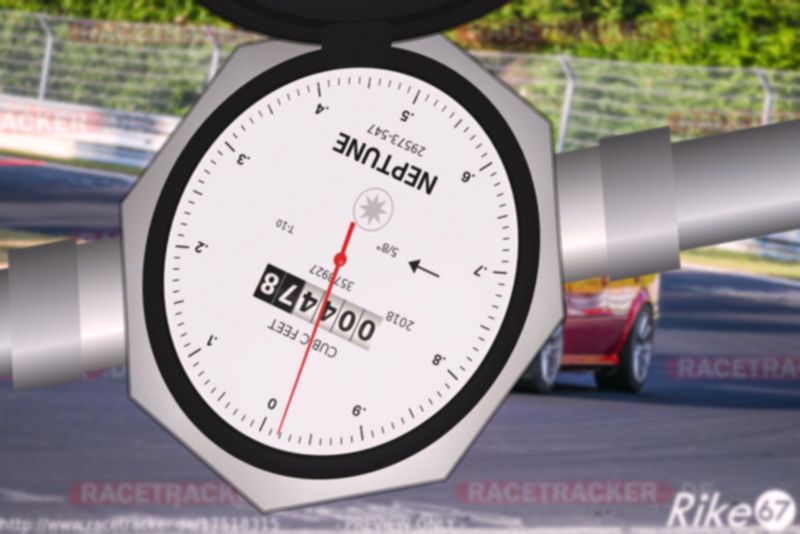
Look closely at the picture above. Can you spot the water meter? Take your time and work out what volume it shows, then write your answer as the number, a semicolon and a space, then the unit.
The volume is 4477.98; ft³
